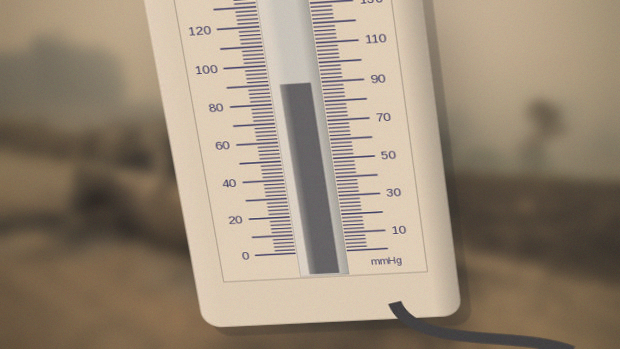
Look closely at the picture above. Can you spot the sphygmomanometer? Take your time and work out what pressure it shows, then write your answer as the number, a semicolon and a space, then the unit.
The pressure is 90; mmHg
